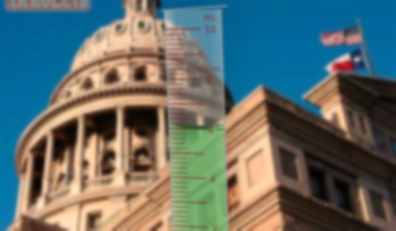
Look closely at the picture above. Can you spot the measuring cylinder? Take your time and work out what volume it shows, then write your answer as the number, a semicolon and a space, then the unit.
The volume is 6; mL
